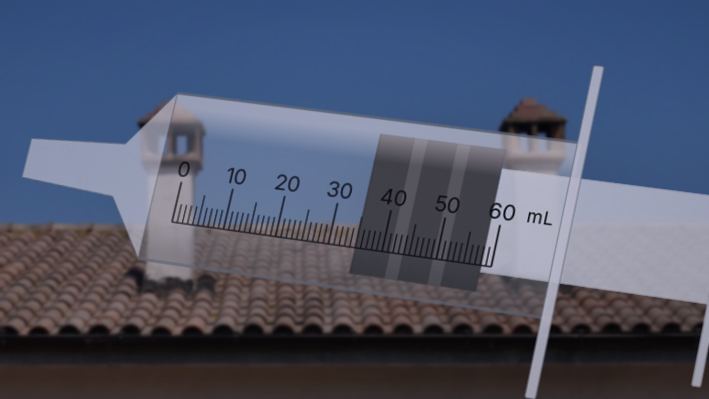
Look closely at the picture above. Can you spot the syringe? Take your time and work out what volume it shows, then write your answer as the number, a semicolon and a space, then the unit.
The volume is 35; mL
